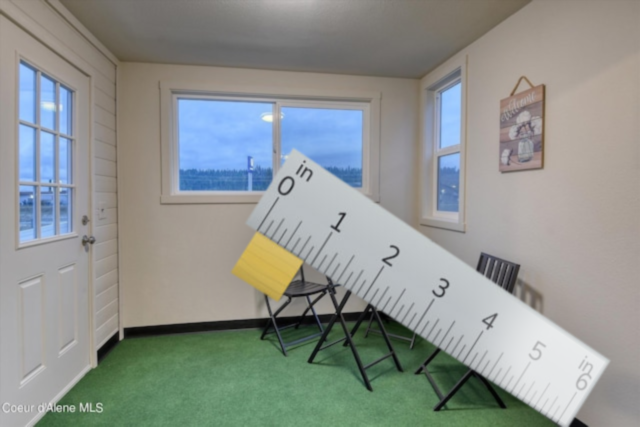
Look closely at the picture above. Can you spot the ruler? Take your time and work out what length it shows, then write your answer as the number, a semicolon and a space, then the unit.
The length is 0.875; in
